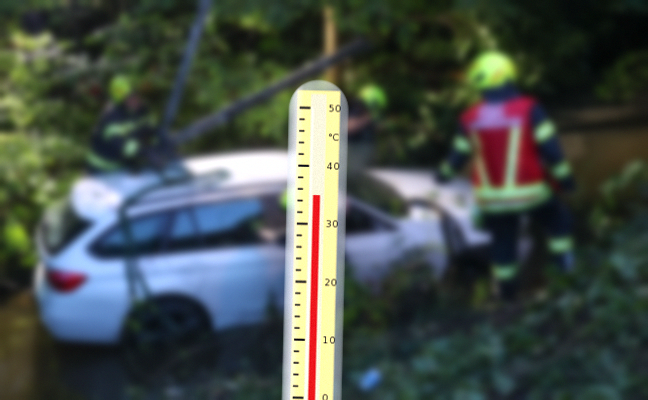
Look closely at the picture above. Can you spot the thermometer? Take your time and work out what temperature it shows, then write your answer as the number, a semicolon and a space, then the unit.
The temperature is 35; °C
